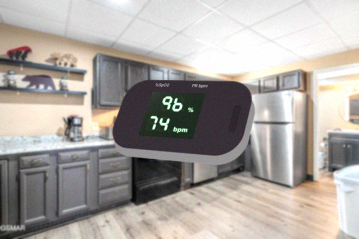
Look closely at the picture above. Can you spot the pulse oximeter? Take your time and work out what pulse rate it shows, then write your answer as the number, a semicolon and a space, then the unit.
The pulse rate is 74; bpm
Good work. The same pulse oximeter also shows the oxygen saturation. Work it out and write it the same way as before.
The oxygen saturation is 96; %
